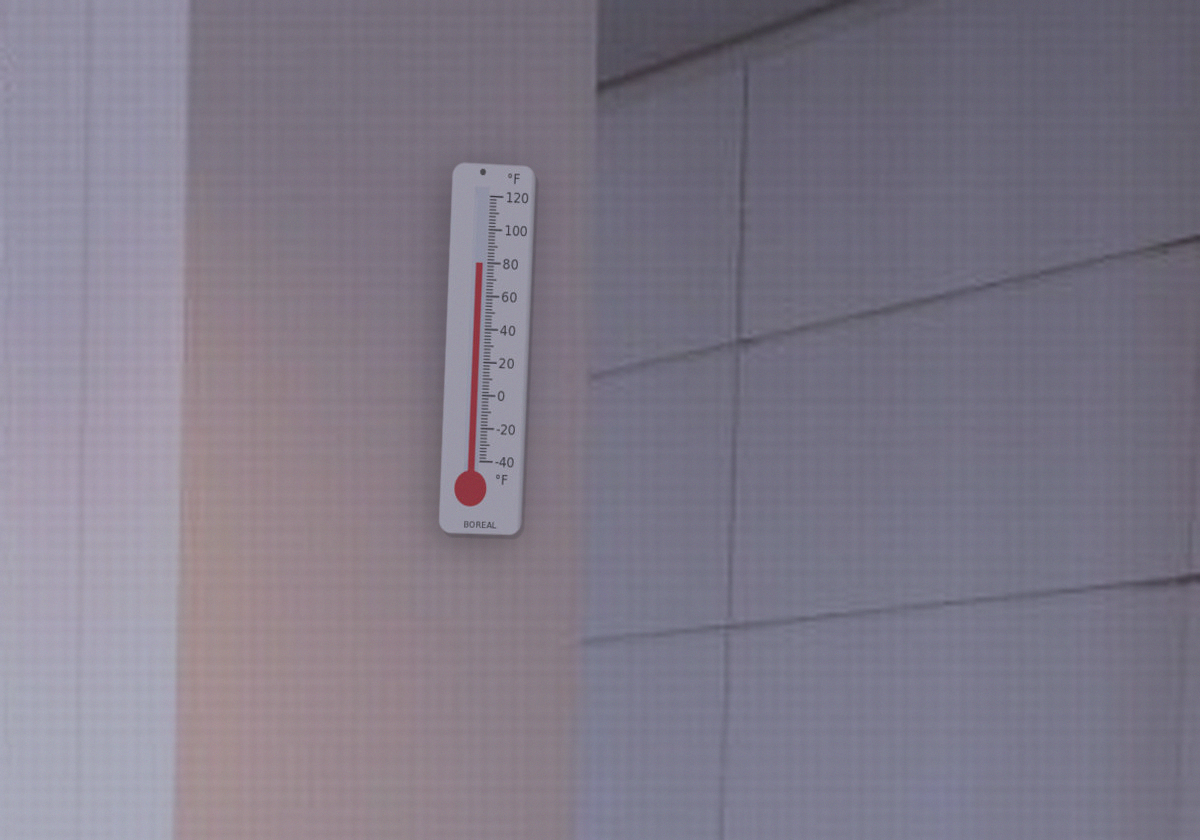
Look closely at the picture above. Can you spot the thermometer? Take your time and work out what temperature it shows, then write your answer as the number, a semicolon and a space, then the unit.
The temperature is 80; °F
